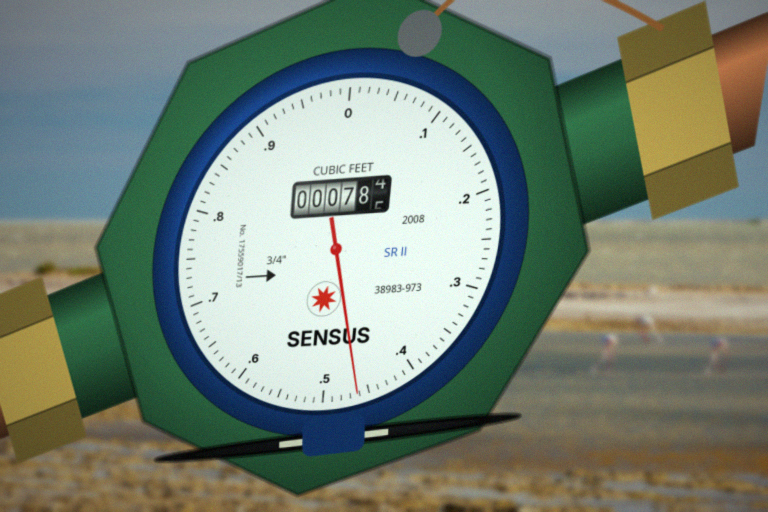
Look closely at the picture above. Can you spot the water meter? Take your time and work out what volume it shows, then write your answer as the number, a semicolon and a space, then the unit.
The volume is 784.46; ft³
